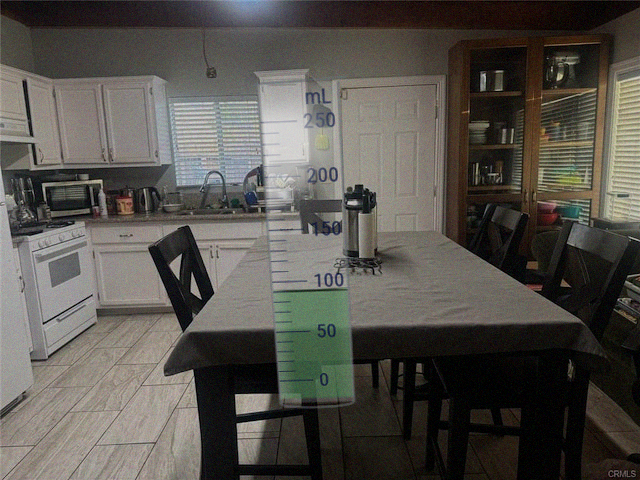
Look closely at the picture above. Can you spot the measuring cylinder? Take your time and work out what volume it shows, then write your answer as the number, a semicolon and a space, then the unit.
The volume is 90; mL
